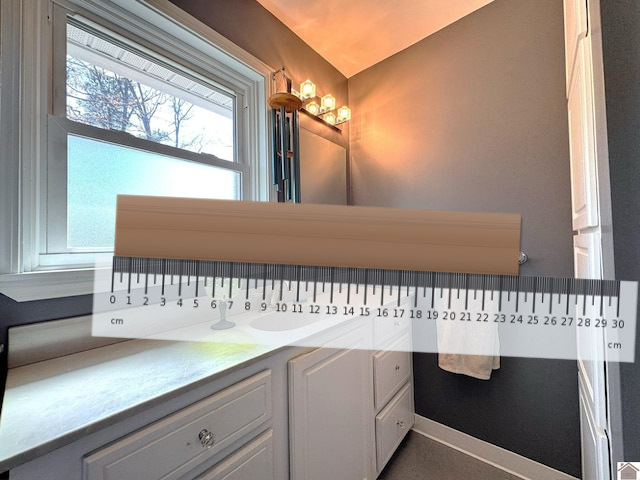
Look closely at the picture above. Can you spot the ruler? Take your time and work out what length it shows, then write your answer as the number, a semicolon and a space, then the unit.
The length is 24; cm
